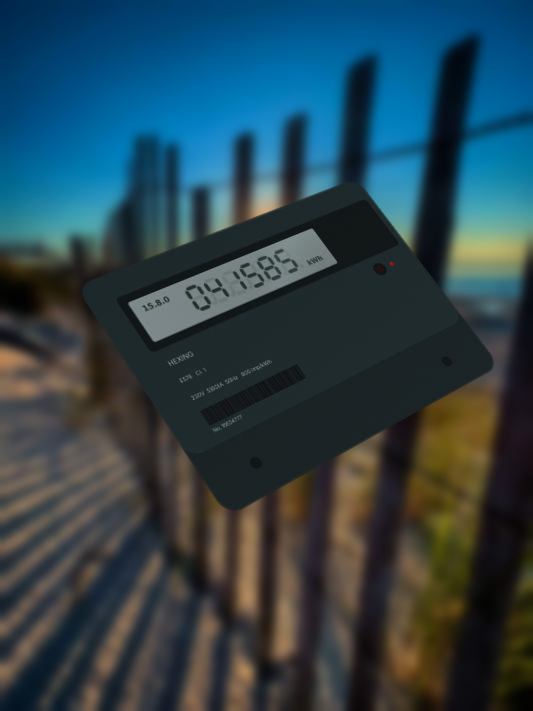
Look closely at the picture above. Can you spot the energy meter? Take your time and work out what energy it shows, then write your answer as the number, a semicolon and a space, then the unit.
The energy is 41585; kWh
